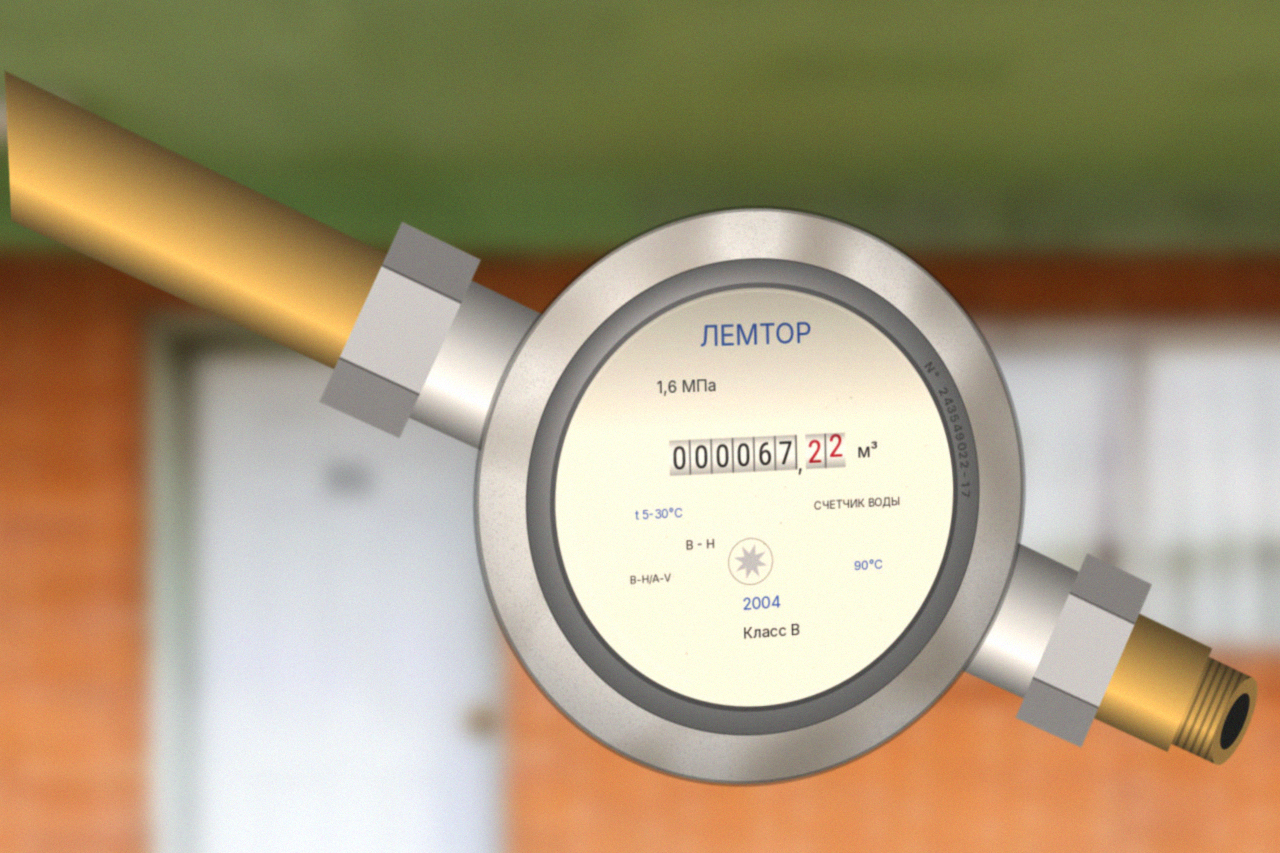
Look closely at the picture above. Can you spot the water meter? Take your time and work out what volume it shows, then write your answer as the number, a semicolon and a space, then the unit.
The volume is 67.22; m³
